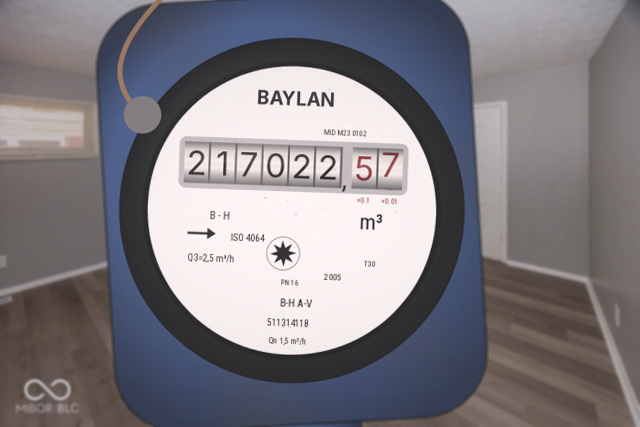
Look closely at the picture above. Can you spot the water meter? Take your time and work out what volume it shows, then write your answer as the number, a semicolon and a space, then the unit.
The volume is 217022.57; m³
